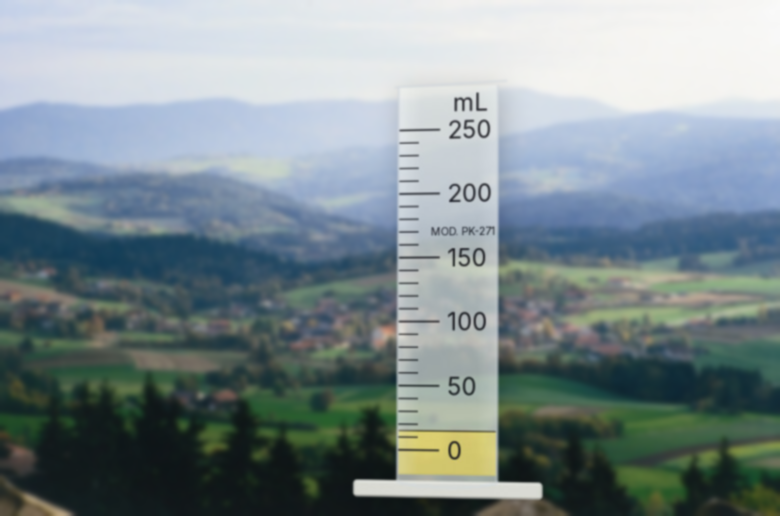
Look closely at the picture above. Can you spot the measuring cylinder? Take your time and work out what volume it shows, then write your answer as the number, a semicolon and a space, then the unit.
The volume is 15; mL
